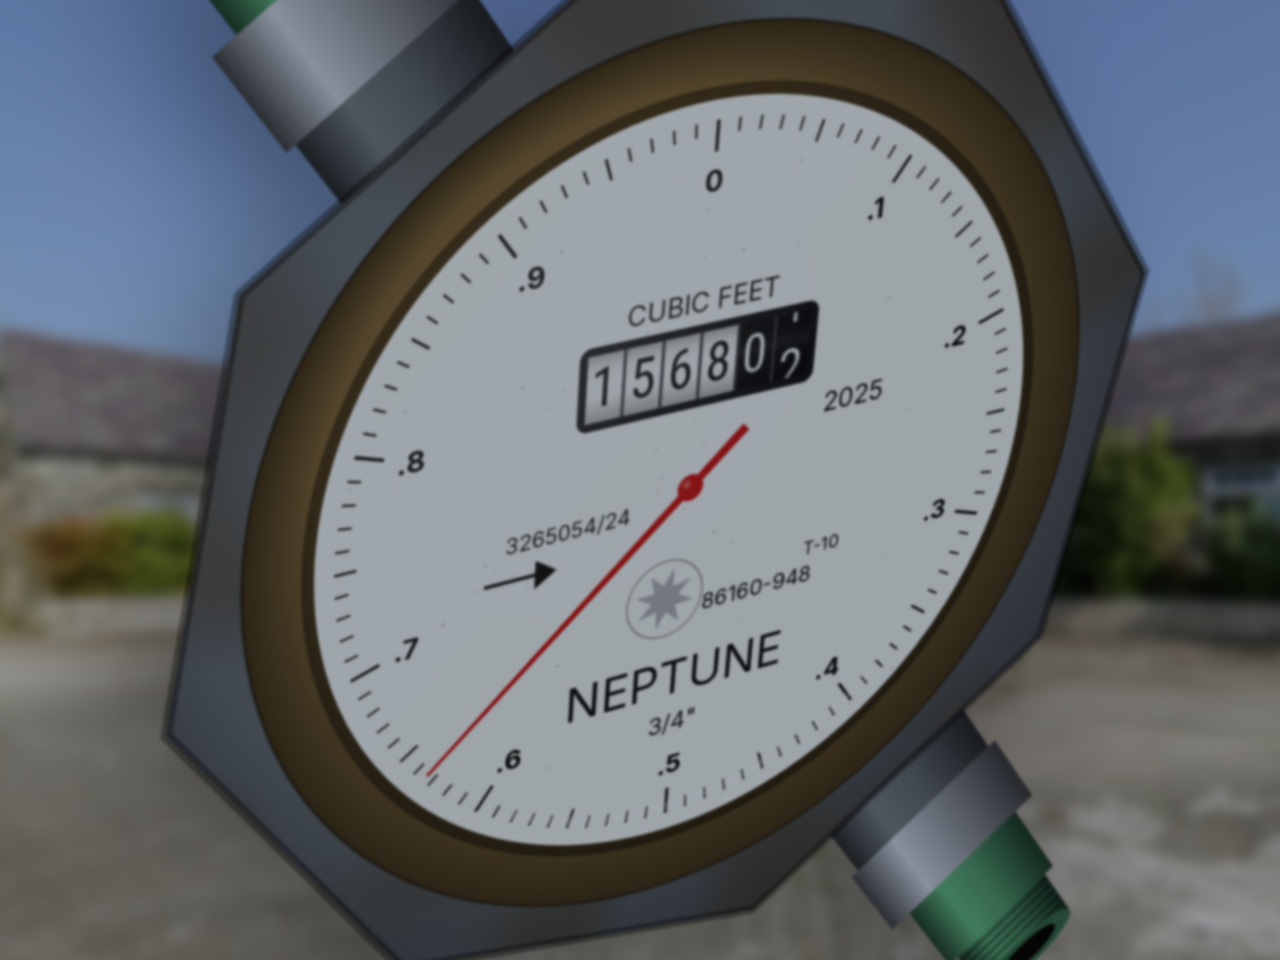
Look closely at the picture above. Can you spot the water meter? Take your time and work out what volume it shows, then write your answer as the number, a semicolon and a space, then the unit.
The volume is 156801.63; ft³
